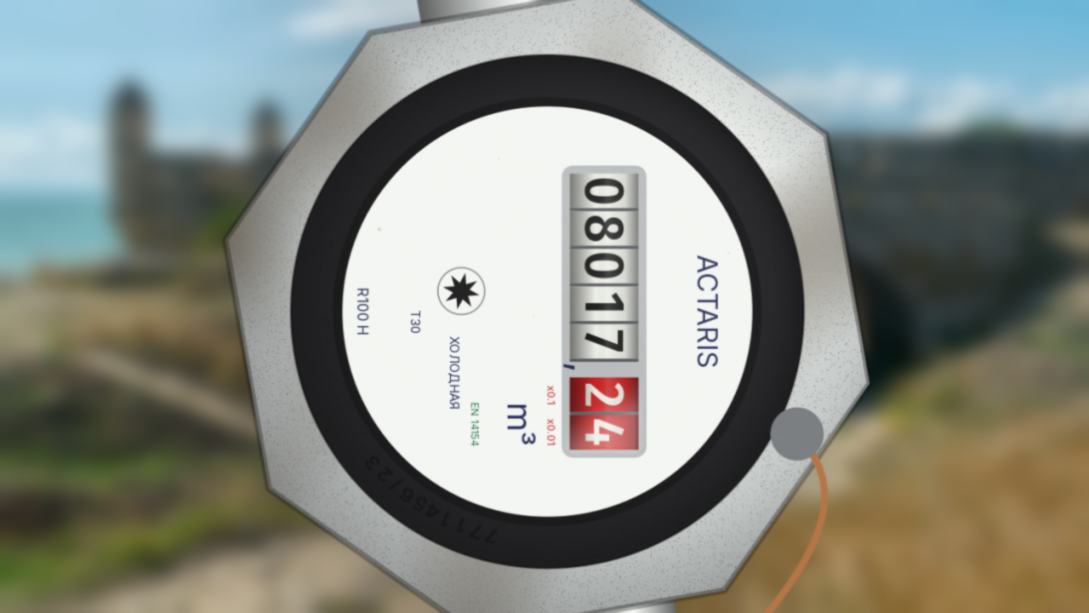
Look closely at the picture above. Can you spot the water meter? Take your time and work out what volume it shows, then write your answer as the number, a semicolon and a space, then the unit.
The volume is 8017.24; m³
